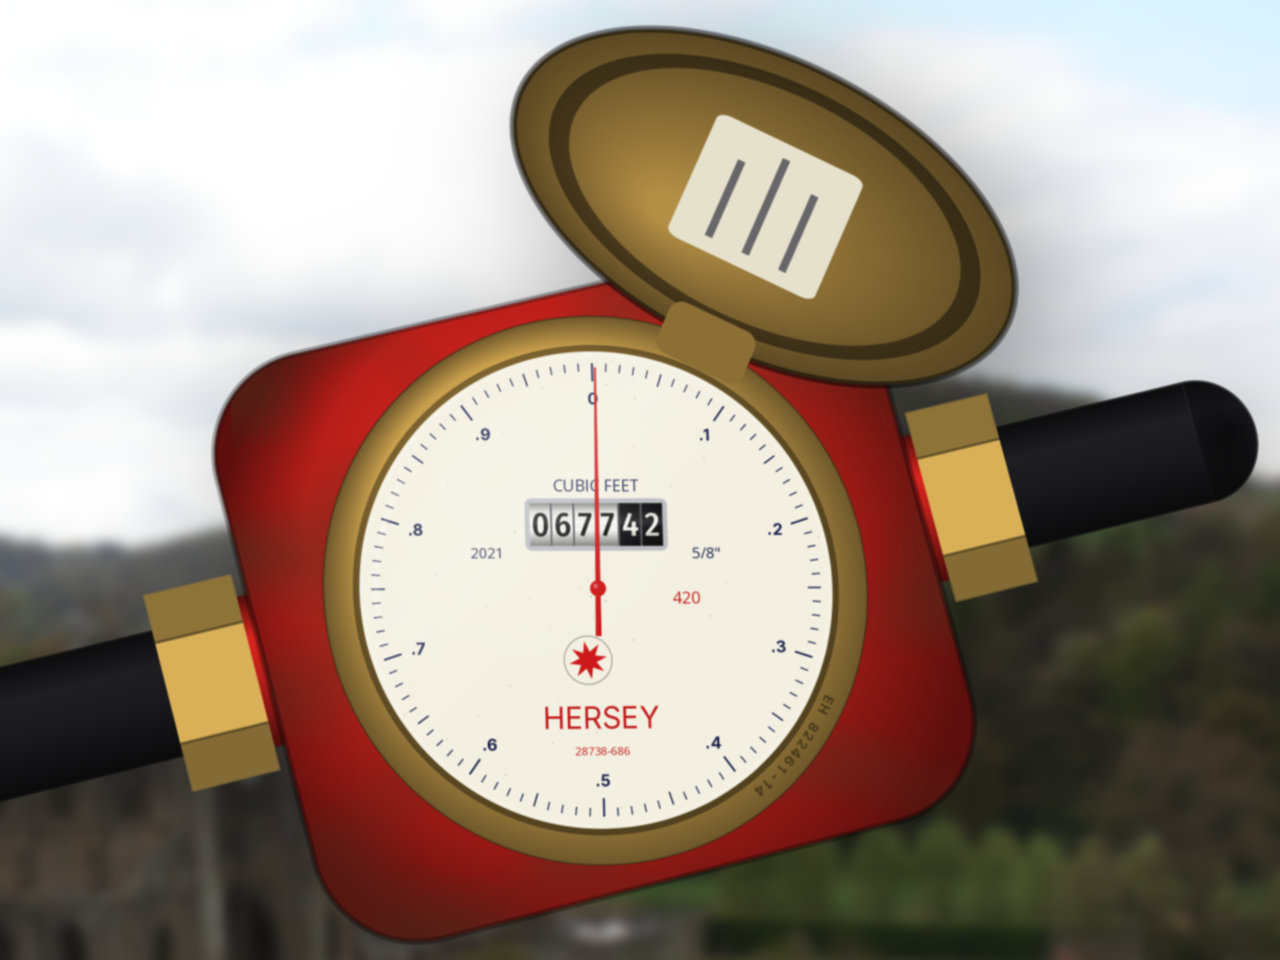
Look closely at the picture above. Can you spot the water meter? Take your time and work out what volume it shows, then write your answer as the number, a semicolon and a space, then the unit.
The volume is 67742.00; ft³
